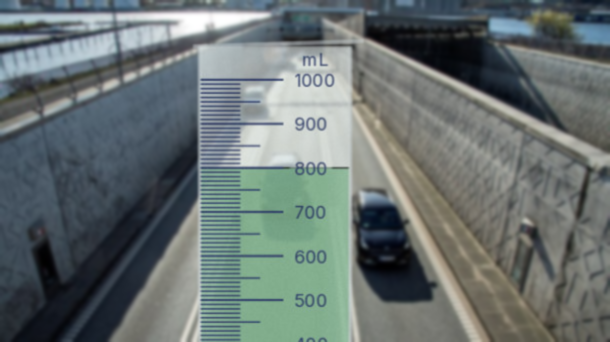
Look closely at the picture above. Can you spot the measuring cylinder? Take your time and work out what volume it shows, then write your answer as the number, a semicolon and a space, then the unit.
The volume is 800; mL
